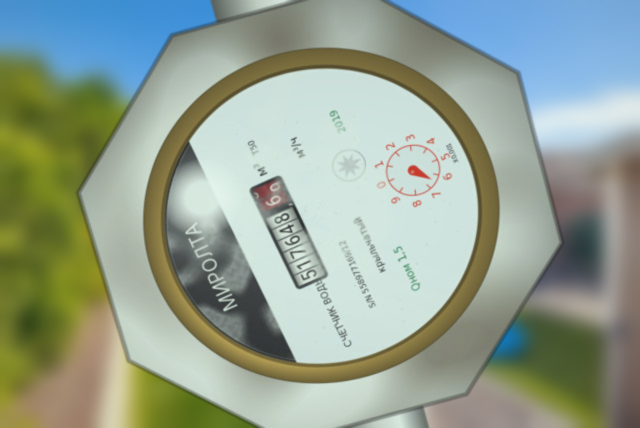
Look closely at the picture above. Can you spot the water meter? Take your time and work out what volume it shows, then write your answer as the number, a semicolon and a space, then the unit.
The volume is 517648.686; m³
